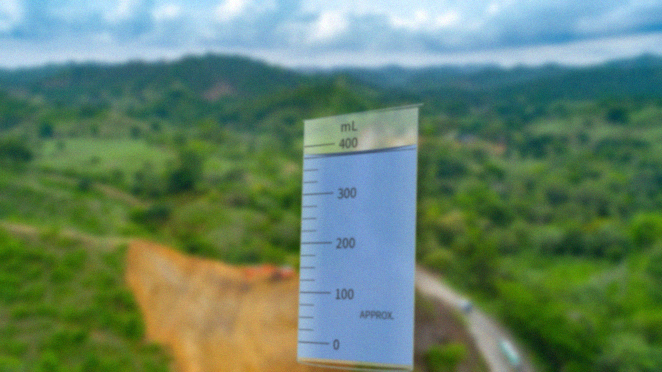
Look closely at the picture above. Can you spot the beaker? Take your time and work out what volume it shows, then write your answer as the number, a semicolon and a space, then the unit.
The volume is 375; mL
